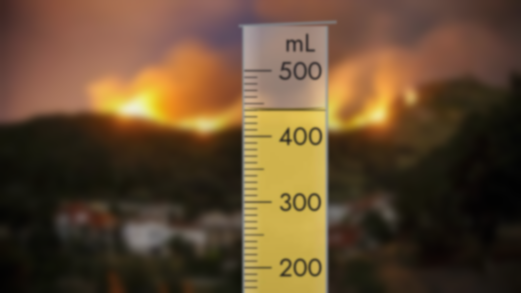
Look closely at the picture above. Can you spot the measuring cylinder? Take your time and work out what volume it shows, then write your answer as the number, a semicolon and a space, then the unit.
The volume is 440; mL
